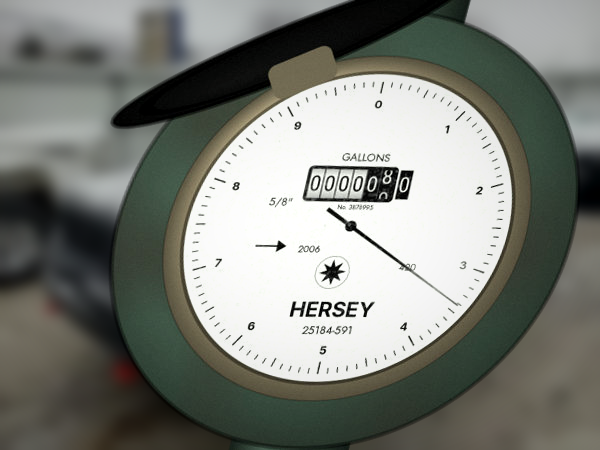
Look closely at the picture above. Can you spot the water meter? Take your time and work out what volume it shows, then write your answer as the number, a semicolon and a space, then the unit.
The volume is 83.4; gal
